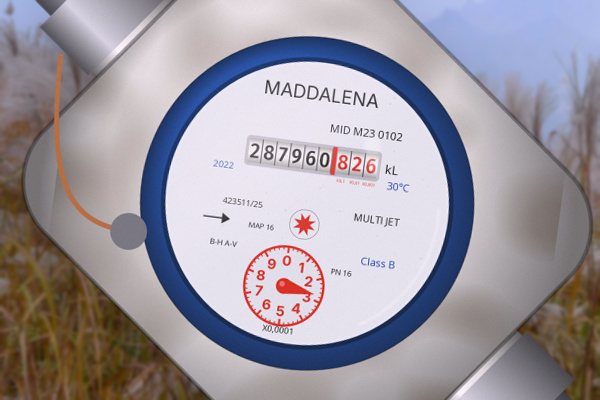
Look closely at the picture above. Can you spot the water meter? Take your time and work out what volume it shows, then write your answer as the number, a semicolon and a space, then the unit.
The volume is 287960.8262; kL
